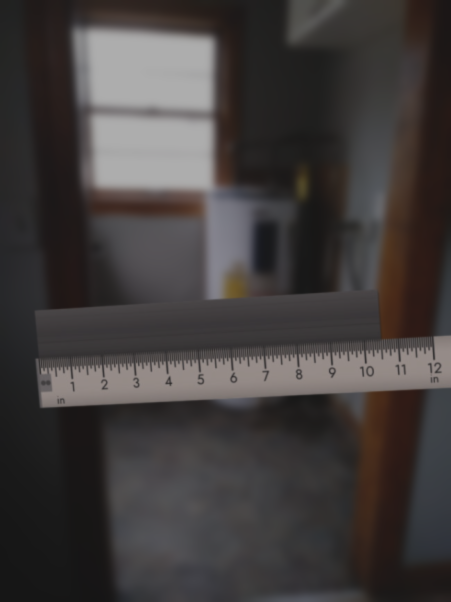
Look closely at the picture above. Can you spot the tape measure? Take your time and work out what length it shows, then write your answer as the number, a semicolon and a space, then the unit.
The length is 10.5; in
